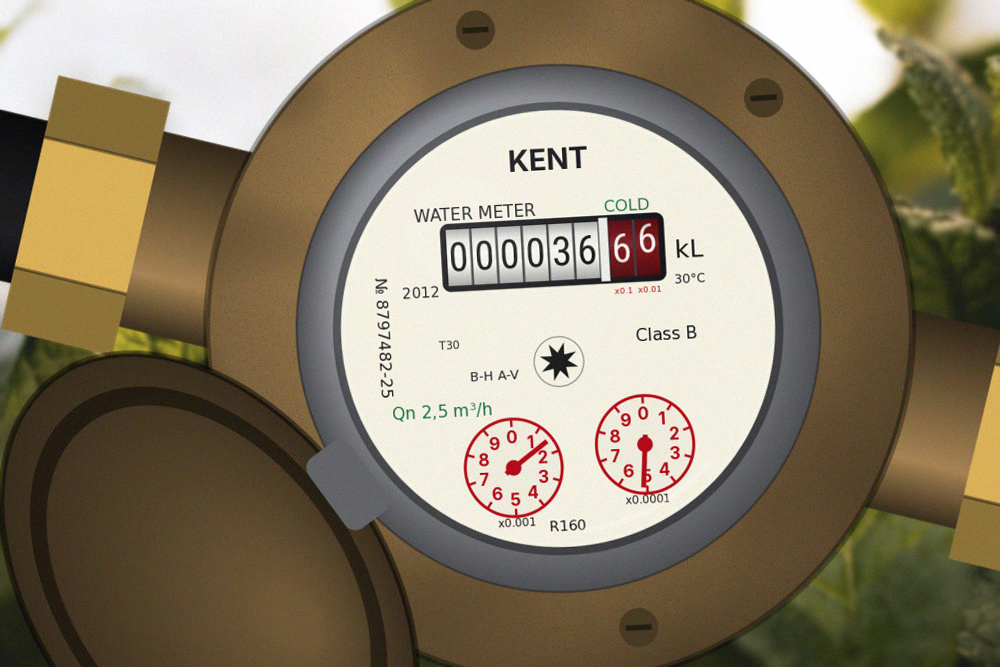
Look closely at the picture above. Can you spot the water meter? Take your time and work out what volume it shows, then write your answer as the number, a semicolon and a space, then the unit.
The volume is 36.6615; kL
